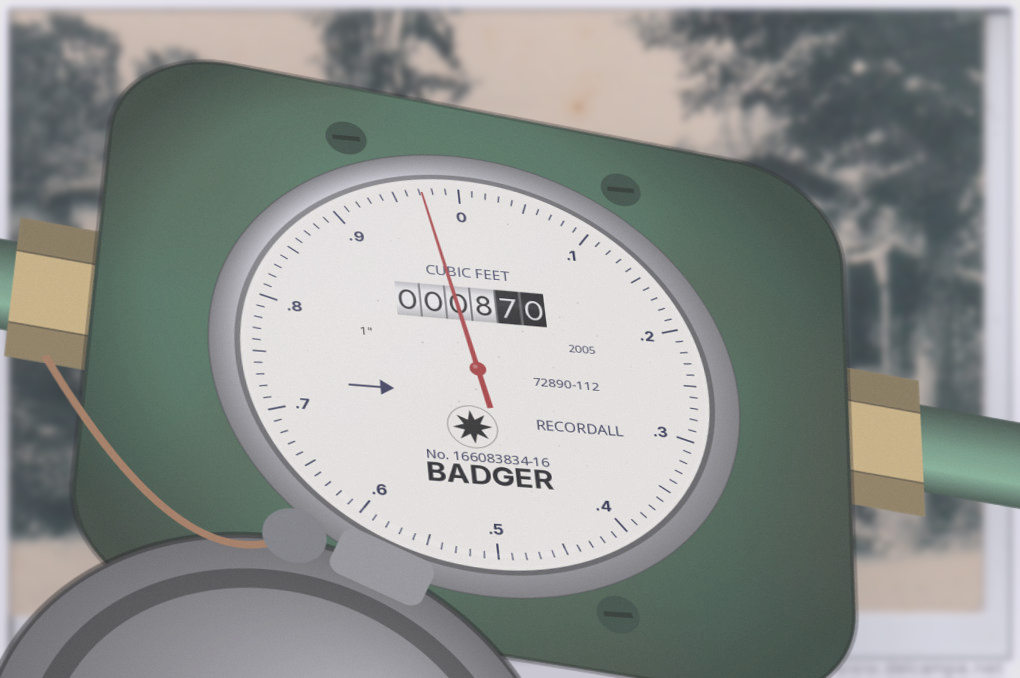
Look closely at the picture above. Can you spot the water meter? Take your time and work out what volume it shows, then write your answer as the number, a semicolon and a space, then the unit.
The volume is 869.97; ft³
